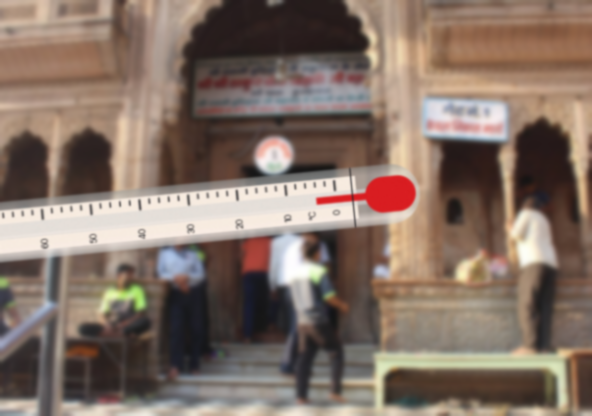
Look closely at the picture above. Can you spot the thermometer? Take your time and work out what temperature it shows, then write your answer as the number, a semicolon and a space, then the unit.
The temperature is 4; °C
